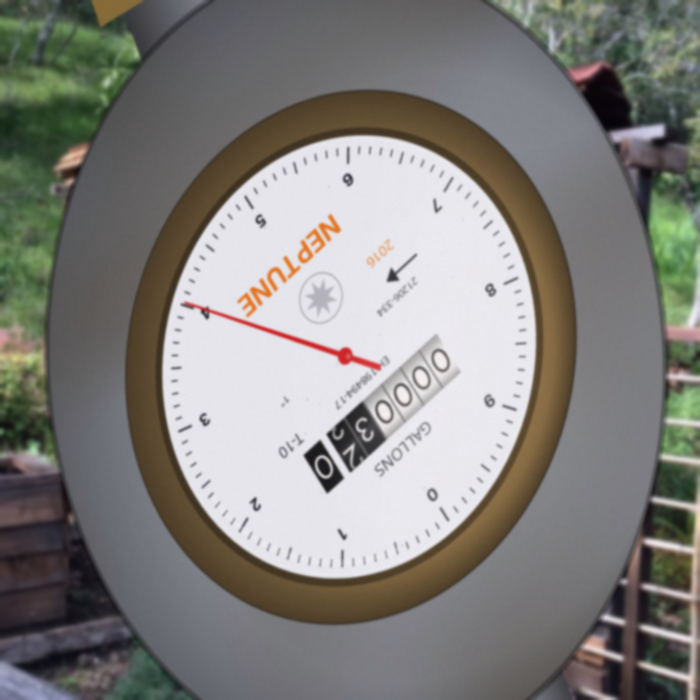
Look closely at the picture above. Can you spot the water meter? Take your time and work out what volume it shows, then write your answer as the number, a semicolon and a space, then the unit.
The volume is 324.0; gal
